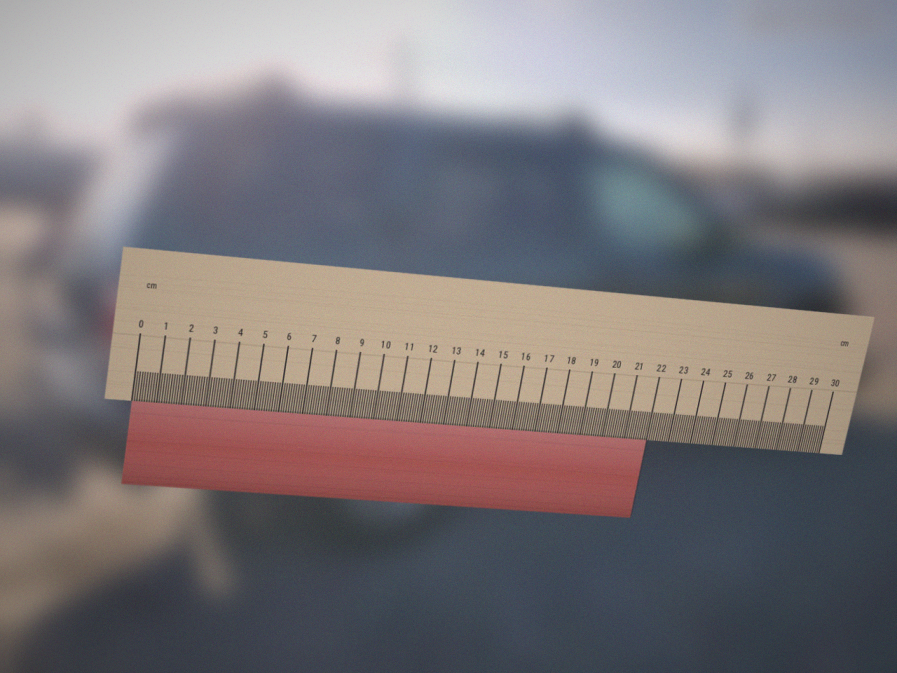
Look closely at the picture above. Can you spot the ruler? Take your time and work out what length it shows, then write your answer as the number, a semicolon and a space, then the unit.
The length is 22; cm
